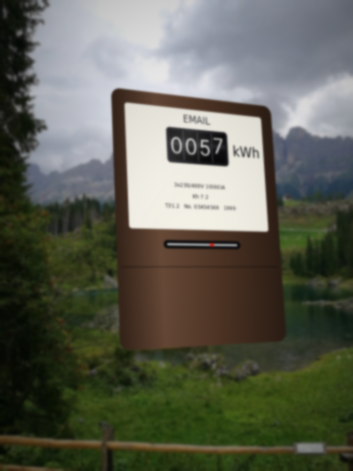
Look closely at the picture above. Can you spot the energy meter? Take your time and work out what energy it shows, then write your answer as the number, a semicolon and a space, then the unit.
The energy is 57; kWh
